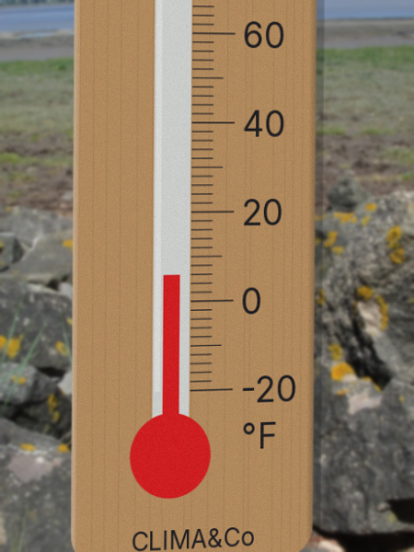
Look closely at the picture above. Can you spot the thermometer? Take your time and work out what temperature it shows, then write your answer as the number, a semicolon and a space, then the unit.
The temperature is 6; °F
